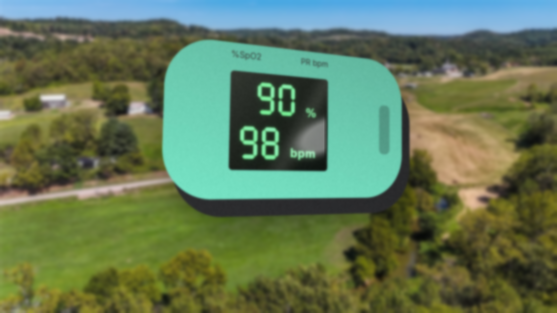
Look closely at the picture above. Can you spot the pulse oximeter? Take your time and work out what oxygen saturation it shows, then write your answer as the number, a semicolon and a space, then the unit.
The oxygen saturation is 90; %
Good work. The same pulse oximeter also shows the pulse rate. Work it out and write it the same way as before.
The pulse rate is 98; bpm
